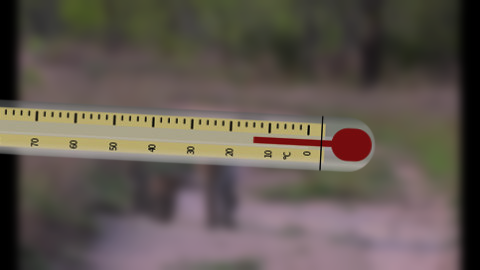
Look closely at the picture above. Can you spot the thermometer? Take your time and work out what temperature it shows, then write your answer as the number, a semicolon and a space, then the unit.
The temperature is 14; °C
